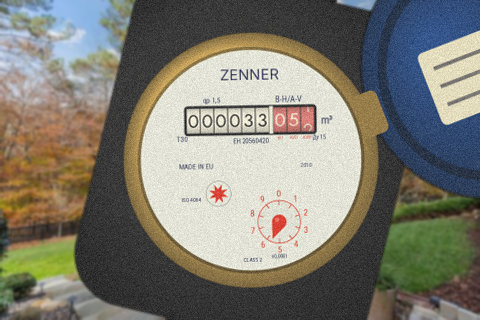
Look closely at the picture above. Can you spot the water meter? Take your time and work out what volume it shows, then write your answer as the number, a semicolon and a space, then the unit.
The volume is 33.0515; m³
